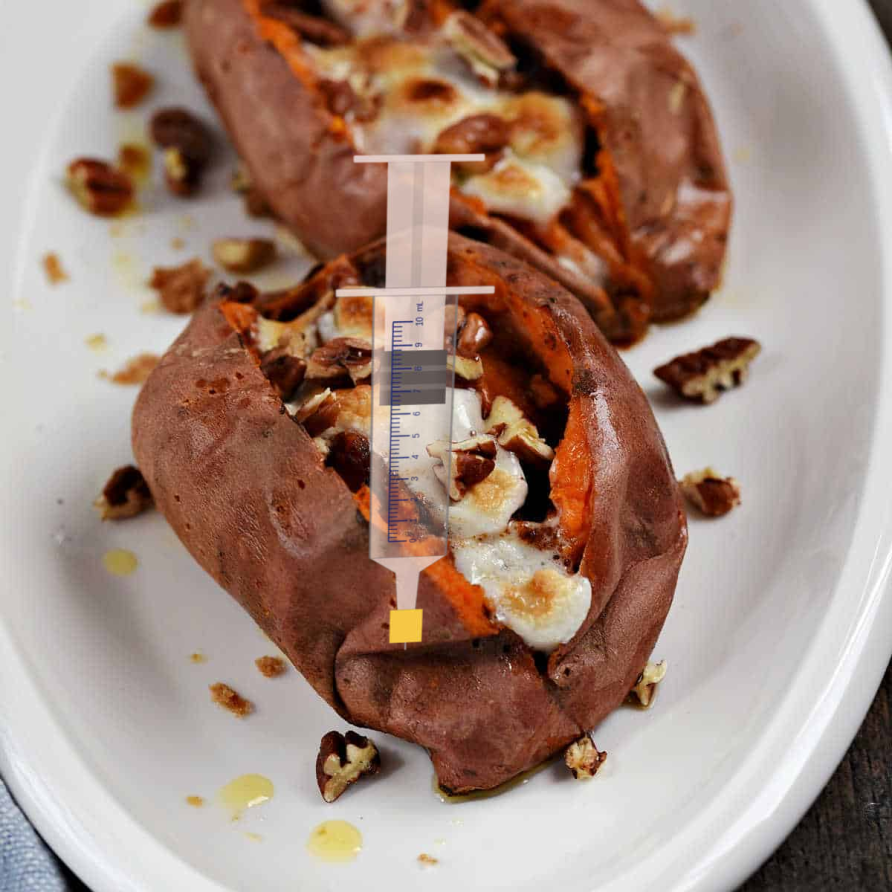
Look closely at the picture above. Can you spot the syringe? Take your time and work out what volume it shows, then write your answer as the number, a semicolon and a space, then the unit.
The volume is 6.4; mL
